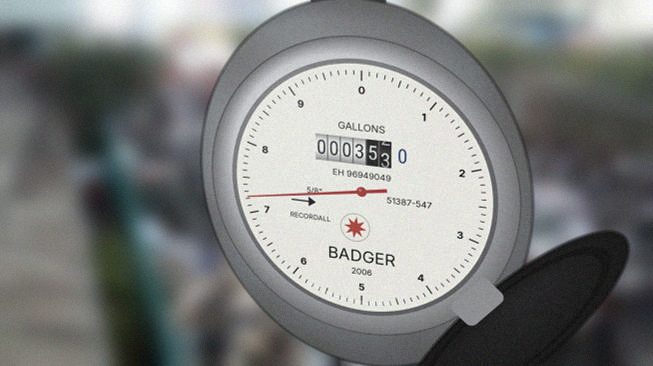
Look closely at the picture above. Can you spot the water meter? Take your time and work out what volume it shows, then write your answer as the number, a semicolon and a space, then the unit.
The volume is 3527.2; gal
